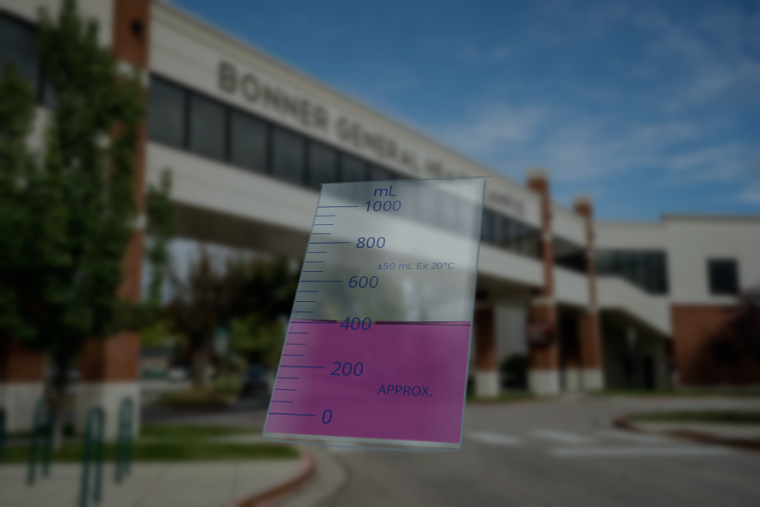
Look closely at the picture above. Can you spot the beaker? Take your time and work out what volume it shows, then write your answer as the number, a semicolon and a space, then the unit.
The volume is 400; mL
